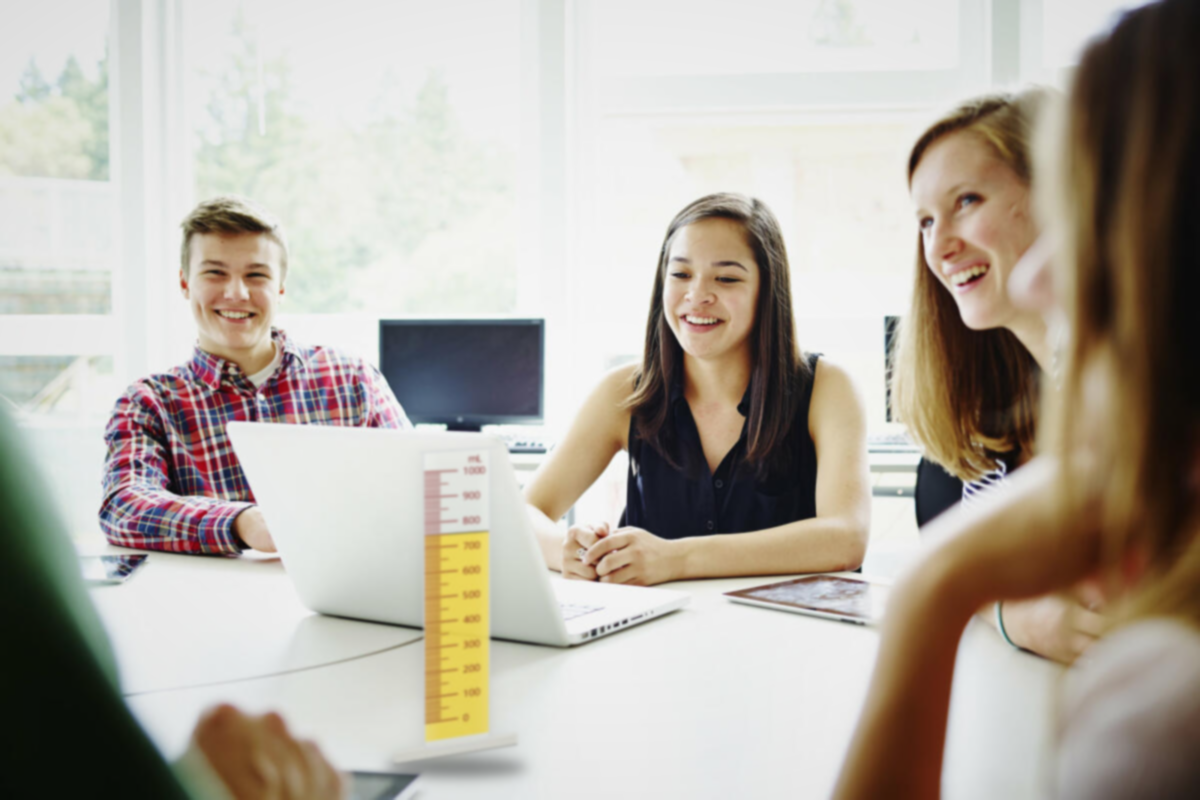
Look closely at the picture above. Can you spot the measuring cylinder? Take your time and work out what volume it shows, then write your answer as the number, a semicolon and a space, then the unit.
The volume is 750; mL
